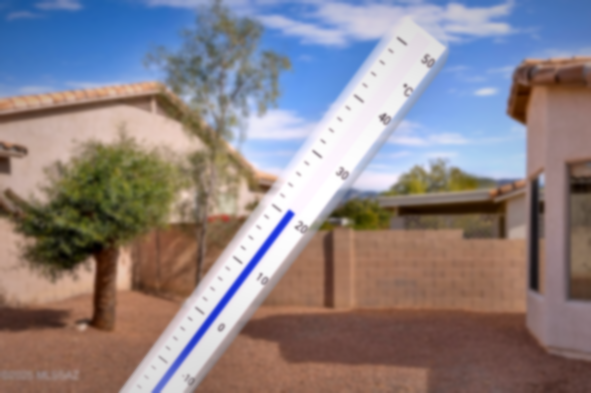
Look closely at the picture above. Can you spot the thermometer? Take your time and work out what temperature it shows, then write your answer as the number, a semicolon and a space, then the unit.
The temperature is 21; °C
